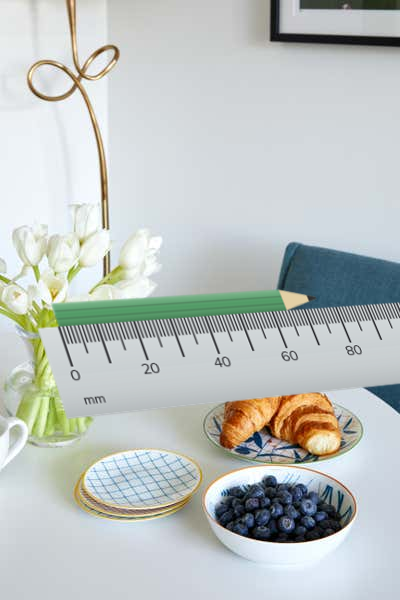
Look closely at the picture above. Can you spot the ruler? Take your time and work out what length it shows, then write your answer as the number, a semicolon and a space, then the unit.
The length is 75; mm
